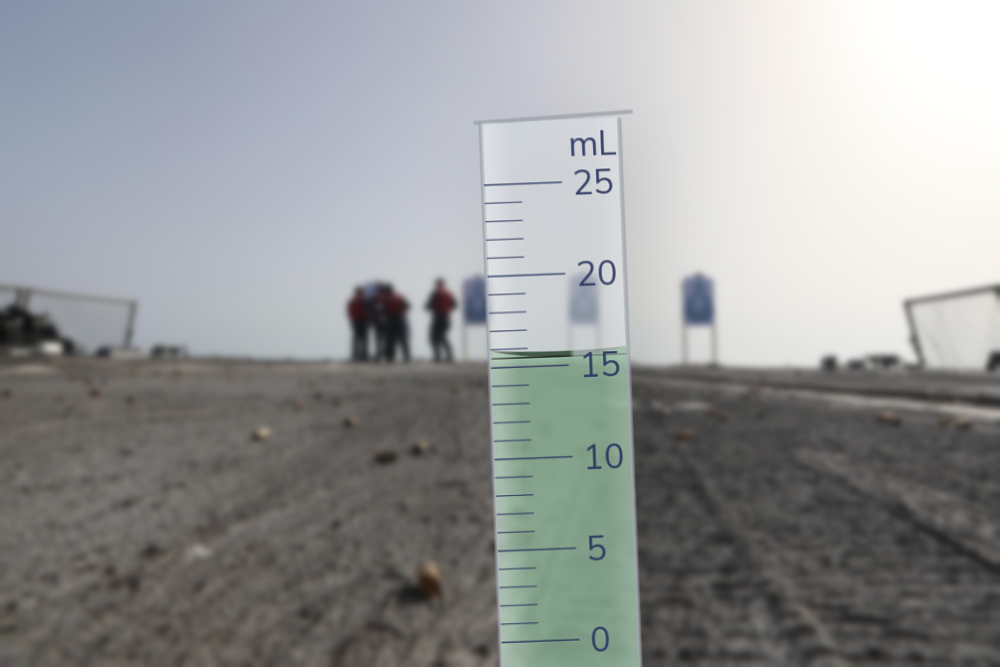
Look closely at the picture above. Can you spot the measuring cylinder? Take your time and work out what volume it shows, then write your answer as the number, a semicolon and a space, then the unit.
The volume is 15.5; mL
